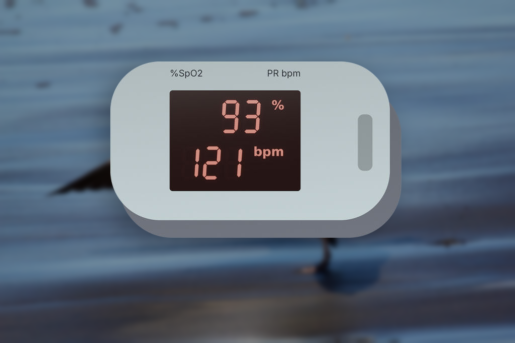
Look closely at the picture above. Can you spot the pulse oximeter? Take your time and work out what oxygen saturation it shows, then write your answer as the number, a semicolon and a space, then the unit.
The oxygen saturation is 93; %
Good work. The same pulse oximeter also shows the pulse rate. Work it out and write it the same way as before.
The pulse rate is 121; bpm
